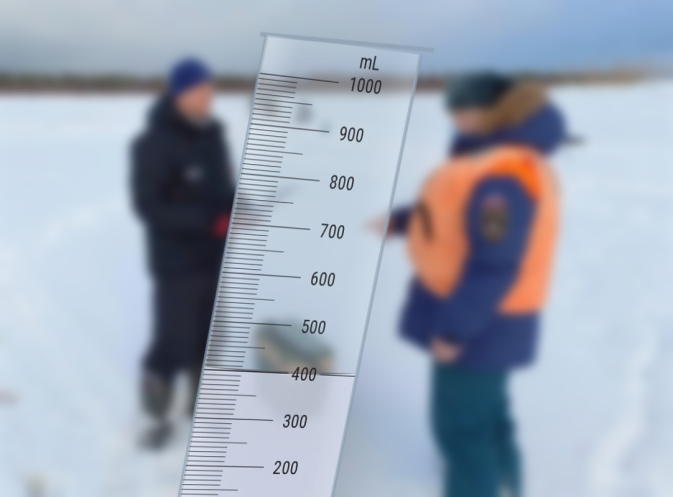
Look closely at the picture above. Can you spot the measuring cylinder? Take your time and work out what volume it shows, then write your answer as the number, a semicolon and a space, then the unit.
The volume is 400; mL
